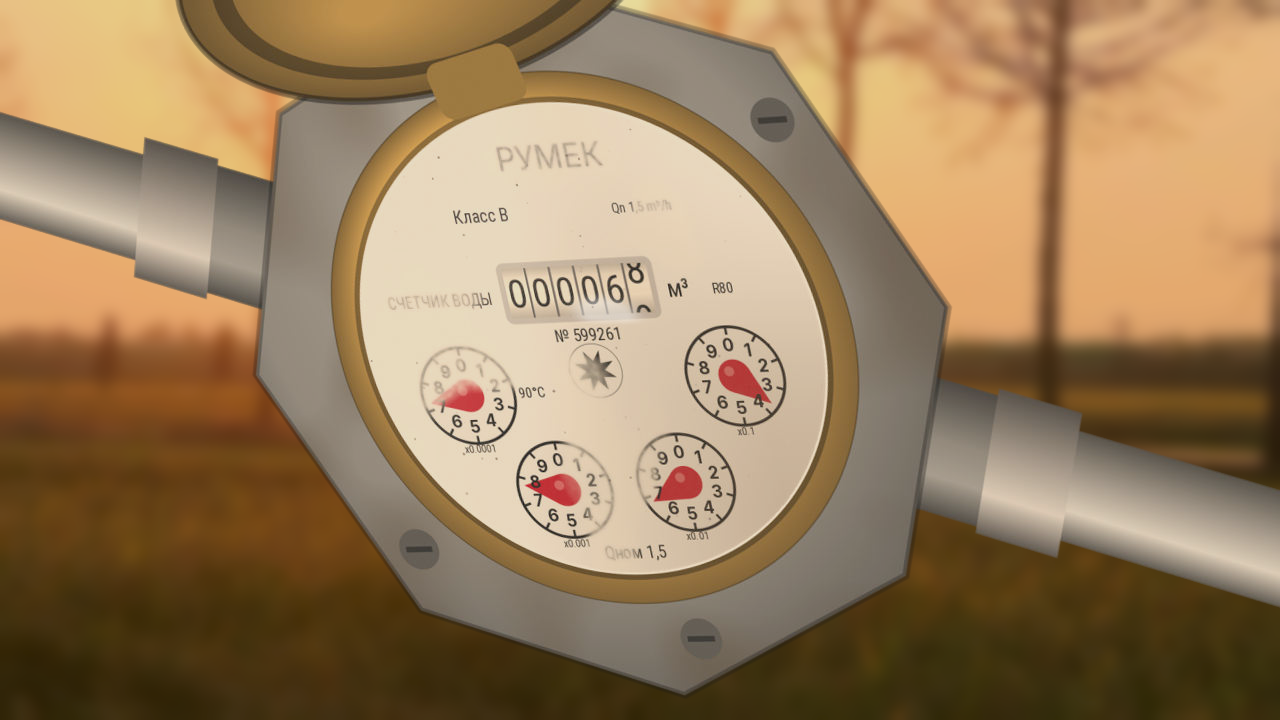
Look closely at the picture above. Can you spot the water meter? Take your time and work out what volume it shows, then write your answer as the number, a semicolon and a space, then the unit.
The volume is 68.3677; m³
